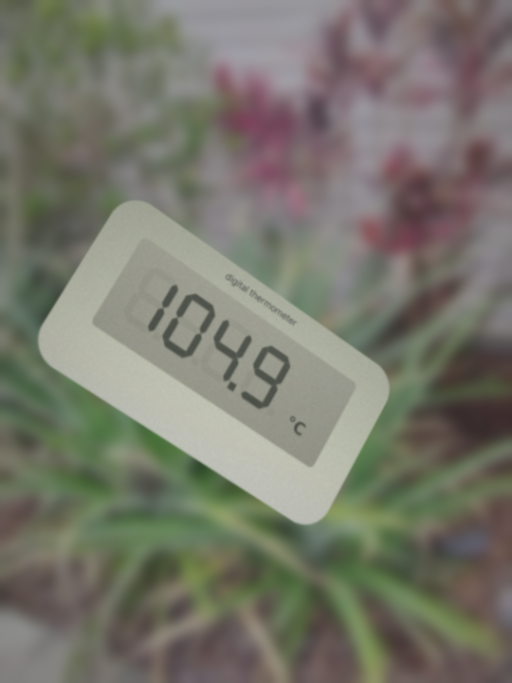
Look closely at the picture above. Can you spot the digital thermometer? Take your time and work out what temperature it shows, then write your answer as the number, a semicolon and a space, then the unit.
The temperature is 104.9; °C
